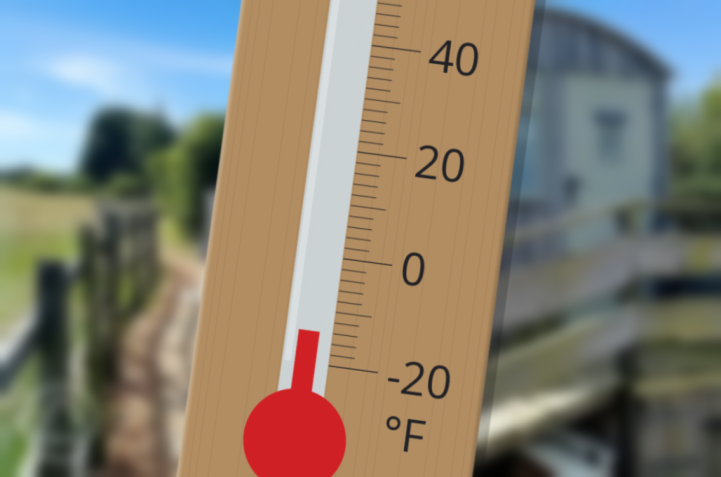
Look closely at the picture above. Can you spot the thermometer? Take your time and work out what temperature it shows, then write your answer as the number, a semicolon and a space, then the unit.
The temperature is -14; °F
